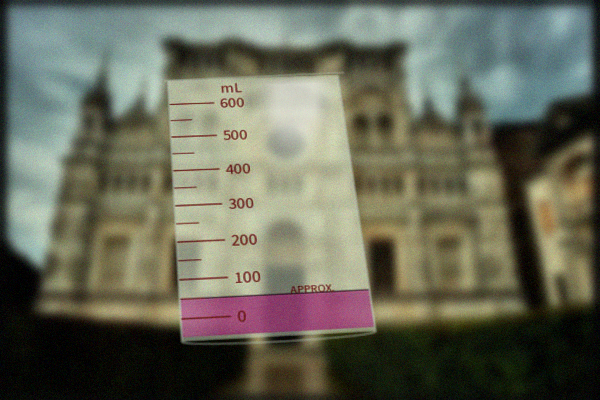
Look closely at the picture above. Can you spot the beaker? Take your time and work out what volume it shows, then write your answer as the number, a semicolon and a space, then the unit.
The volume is 50; mL
